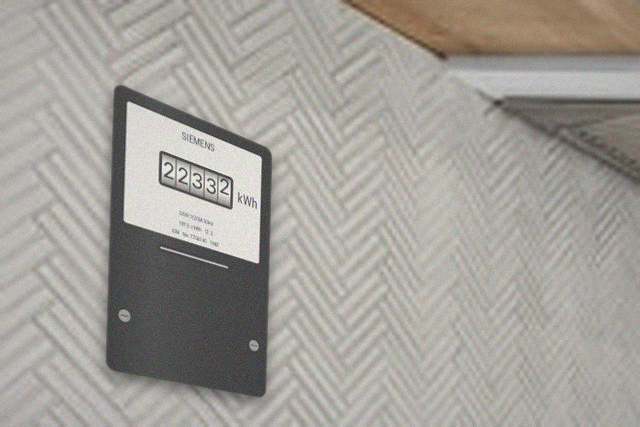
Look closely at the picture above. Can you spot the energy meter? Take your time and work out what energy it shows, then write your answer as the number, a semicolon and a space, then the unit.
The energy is 22332; kWh
